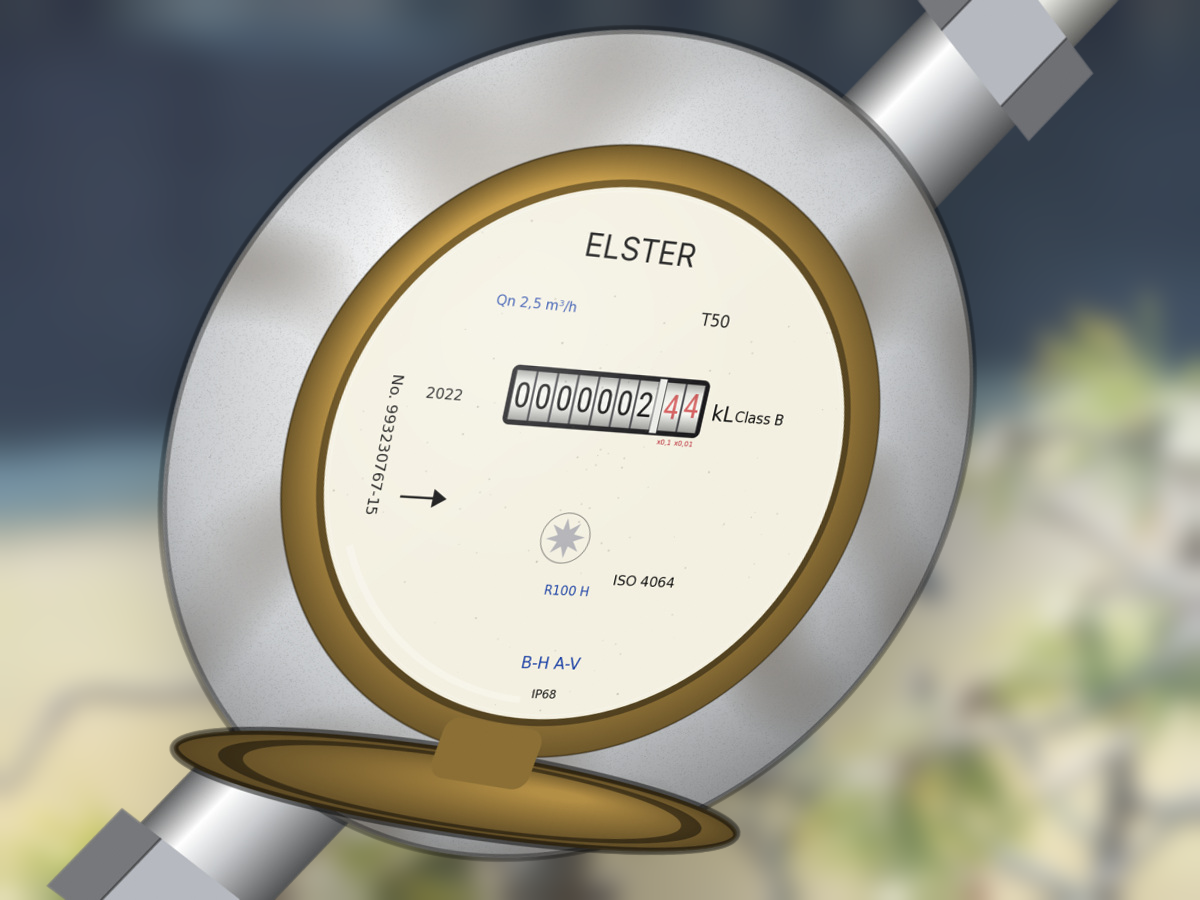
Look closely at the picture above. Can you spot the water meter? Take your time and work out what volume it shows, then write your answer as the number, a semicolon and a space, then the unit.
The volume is 2.44; kL
